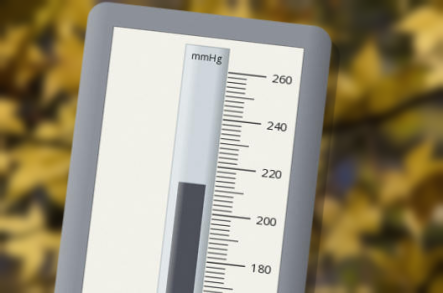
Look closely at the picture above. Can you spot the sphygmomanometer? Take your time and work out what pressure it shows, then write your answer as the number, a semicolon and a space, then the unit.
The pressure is 212; mmHg
